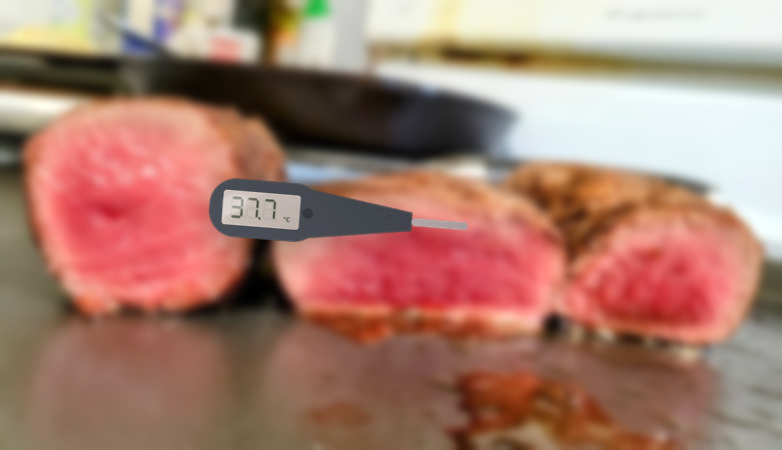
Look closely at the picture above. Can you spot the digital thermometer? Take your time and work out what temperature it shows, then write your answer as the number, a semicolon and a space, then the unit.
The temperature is 37.7; °C
